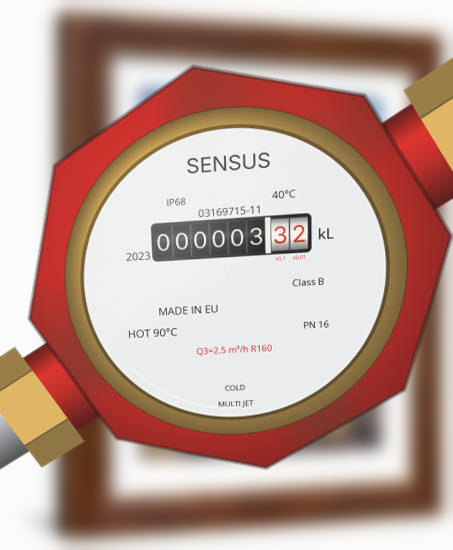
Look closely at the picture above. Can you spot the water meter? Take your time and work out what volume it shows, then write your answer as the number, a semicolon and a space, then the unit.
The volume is 3.32; kL
